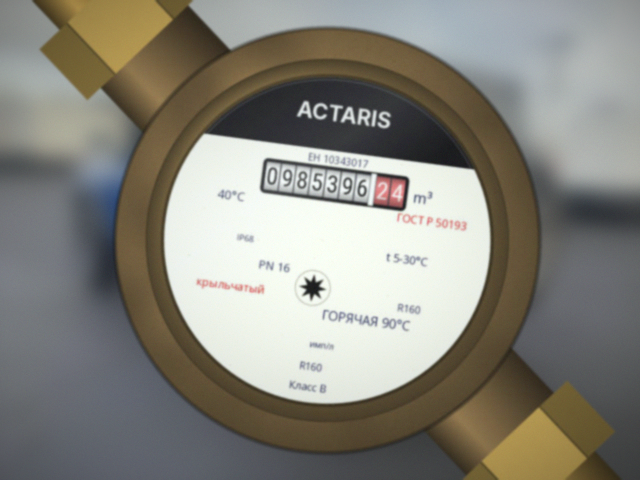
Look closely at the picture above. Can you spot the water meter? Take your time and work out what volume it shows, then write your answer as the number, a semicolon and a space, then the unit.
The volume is 985396.24; m³
